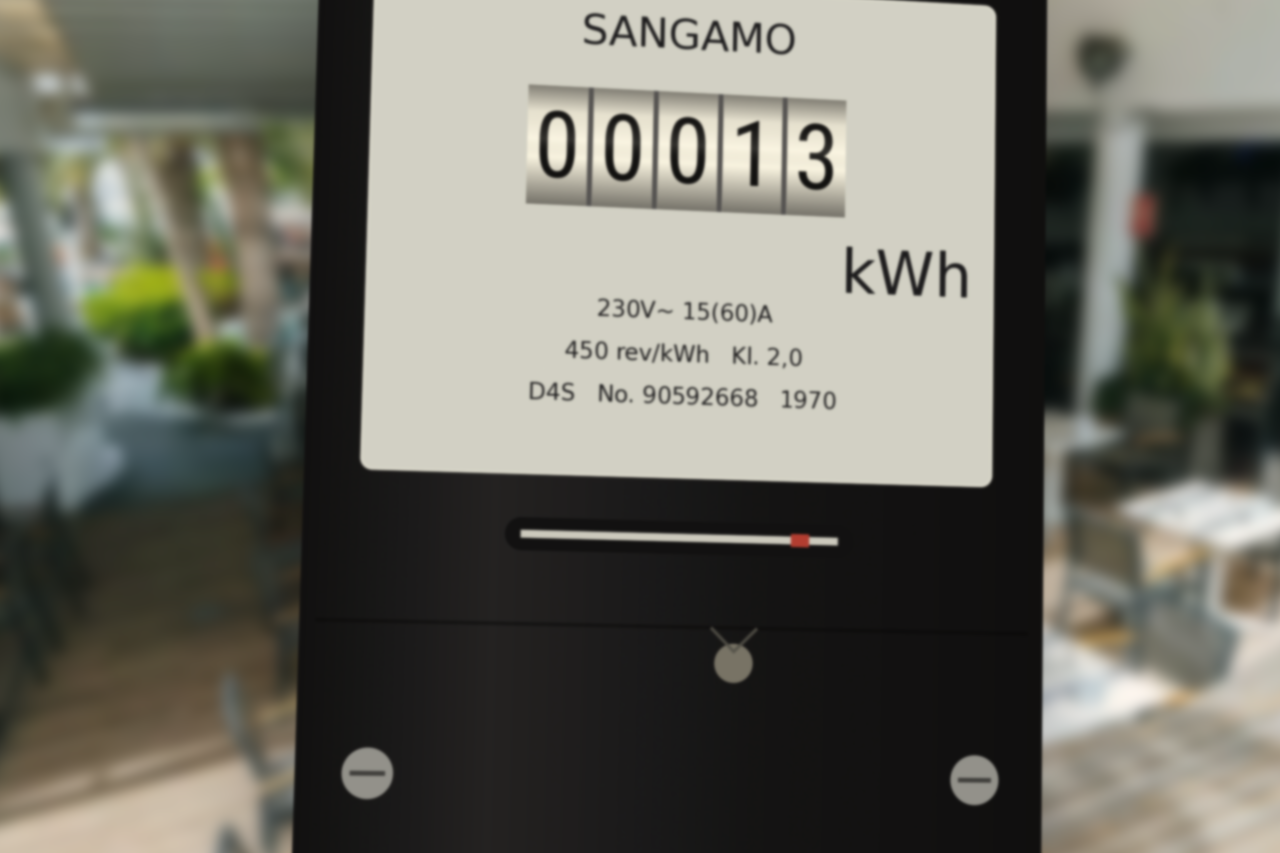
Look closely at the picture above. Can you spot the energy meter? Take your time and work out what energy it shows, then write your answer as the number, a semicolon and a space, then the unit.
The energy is 13; kWh
